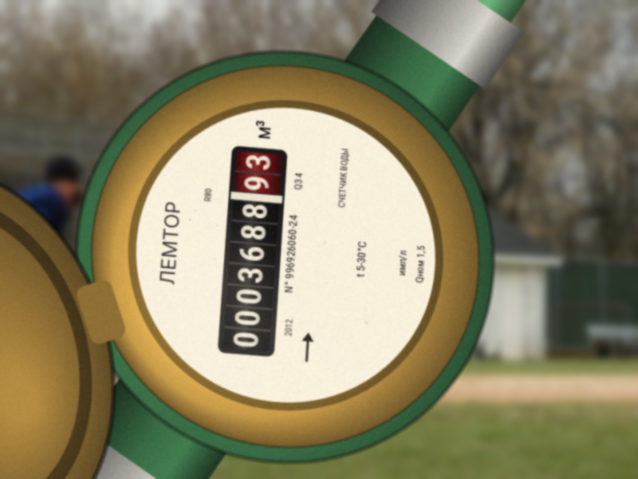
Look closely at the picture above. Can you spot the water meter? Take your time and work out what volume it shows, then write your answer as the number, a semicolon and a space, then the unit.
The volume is 3688.93; m³
